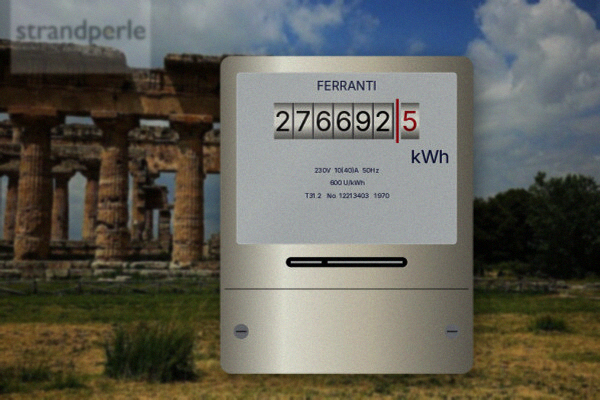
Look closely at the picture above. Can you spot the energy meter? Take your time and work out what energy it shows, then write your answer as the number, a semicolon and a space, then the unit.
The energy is 276692.5; kWh
